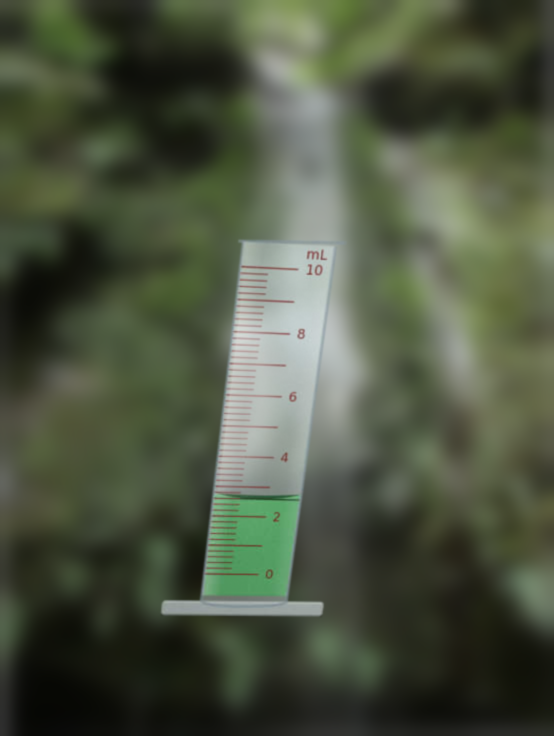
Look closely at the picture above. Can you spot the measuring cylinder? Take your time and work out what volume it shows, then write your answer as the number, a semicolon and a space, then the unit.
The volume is 2.6; mL
